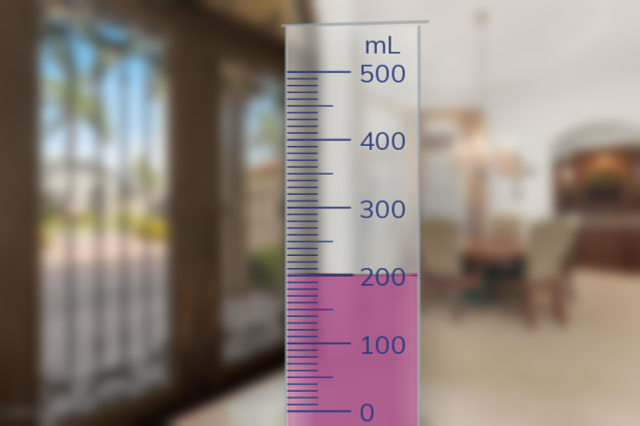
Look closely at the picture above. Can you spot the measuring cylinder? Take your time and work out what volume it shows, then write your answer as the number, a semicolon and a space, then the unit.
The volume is 200; mL
